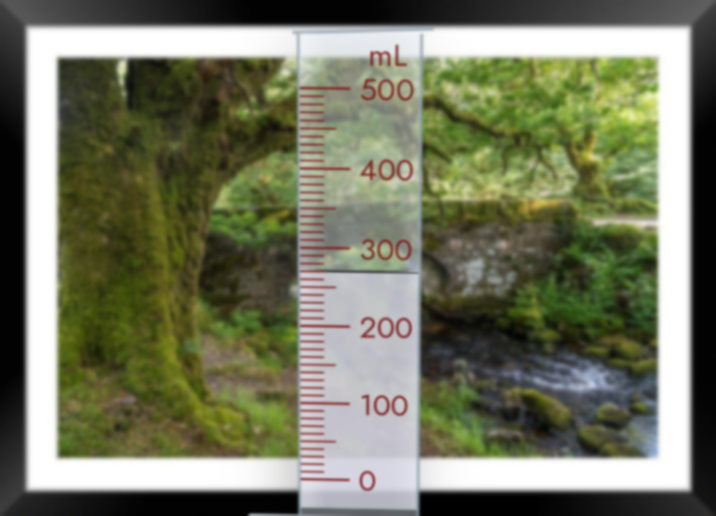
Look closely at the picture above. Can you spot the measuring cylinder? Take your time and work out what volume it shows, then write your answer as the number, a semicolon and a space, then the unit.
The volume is 270; mL
